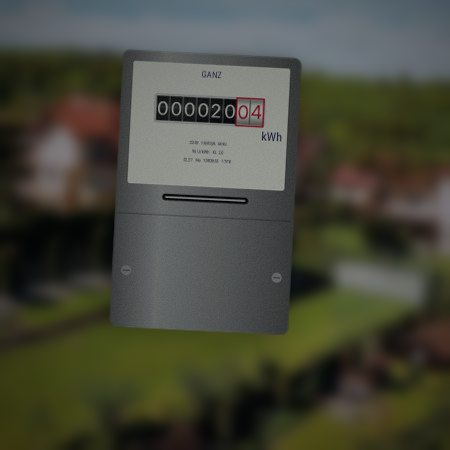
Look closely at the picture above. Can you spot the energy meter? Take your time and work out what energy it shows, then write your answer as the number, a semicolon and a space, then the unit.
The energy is 20.04; kWh
